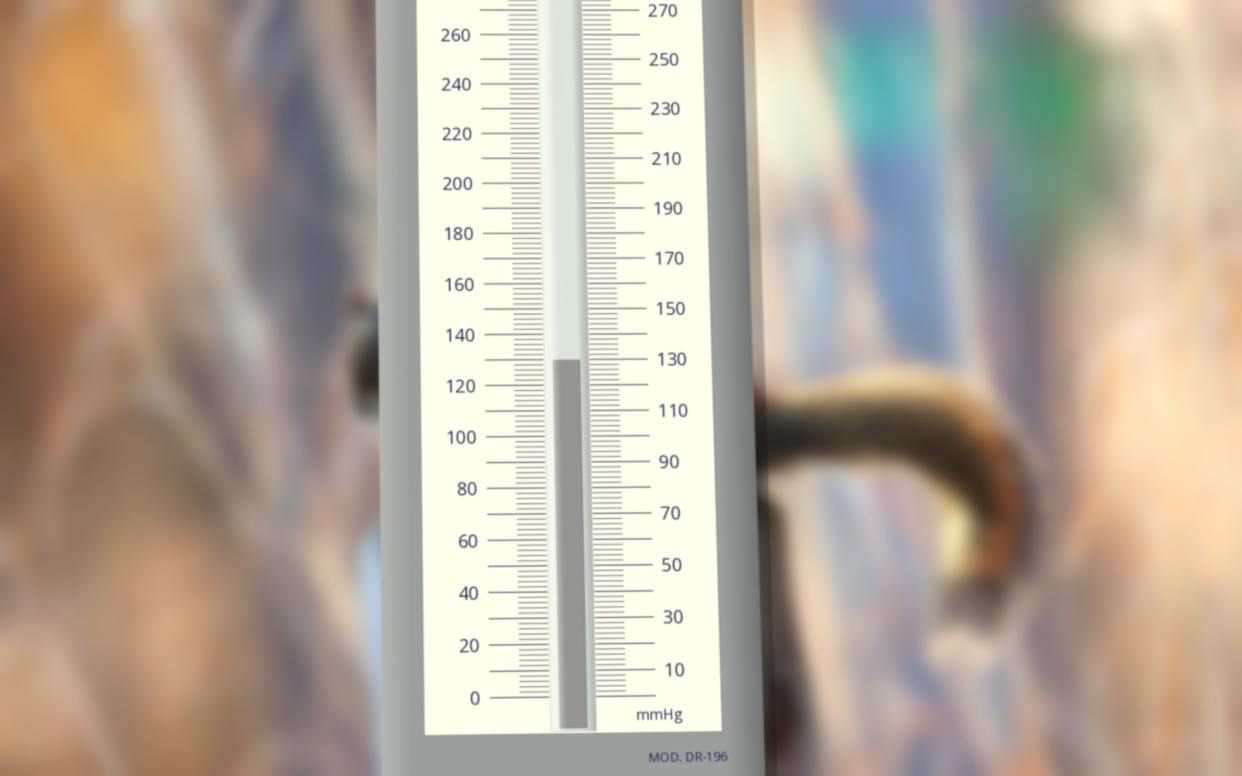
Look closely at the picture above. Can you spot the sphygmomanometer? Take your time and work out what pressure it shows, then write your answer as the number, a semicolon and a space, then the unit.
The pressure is 130; mmHg
